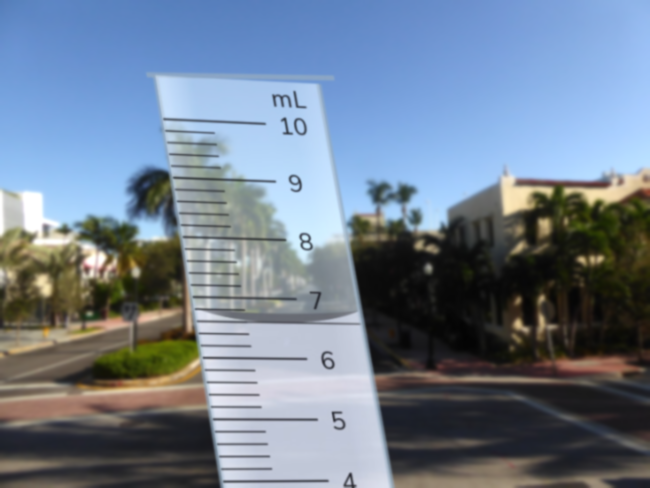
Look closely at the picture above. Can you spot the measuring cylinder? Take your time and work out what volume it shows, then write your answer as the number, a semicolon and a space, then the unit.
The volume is 6.6; mL
